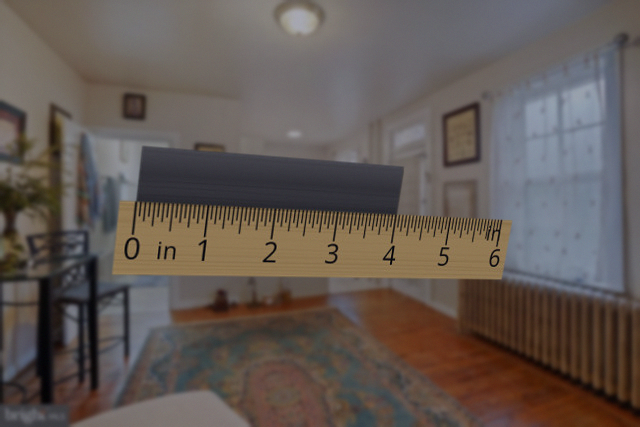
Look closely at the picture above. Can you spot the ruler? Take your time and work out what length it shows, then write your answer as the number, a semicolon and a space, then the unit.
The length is 4; in
